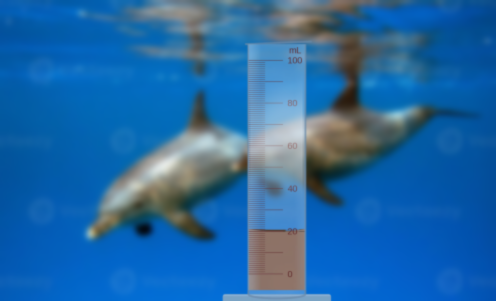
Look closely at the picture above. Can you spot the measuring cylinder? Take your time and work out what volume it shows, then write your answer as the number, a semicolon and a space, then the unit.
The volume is 20; mL
